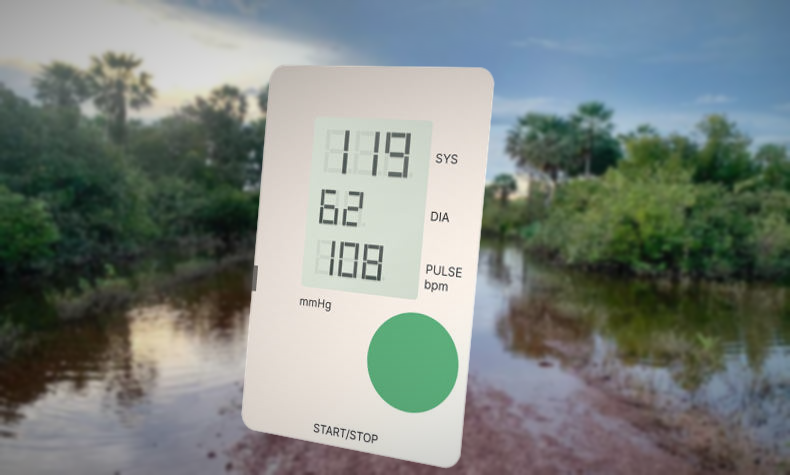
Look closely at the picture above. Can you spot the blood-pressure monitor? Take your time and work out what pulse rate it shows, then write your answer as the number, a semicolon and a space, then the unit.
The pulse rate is 108; bpm
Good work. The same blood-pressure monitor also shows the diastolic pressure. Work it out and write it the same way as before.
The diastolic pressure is 62; mmHg
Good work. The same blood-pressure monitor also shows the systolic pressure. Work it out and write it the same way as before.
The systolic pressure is 119; mmHg
